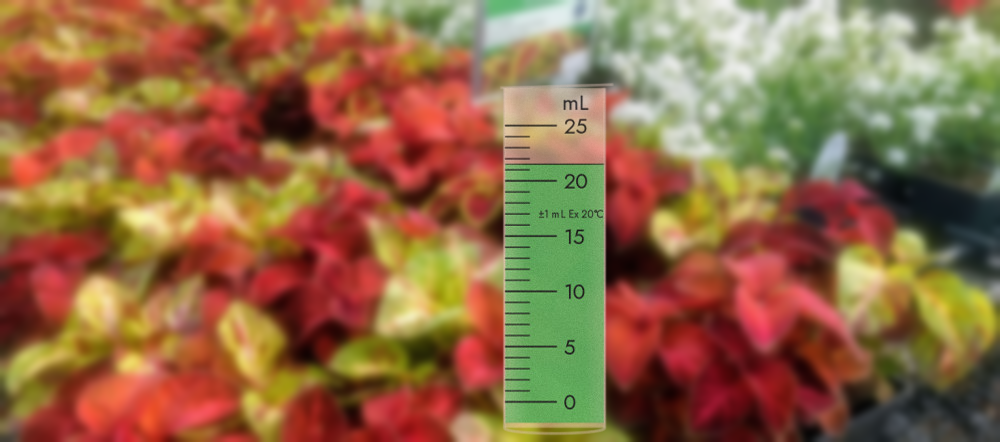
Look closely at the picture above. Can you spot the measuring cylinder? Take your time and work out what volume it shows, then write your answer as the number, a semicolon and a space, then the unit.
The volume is 21.5; mL
